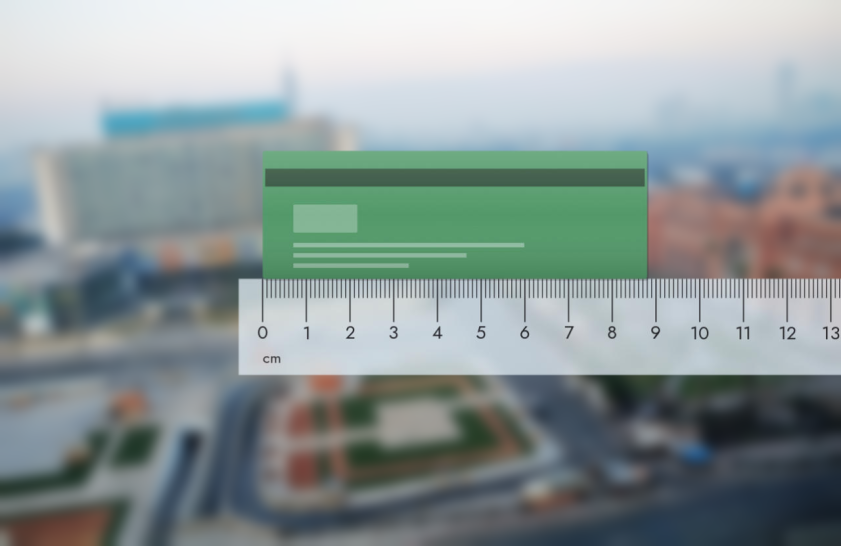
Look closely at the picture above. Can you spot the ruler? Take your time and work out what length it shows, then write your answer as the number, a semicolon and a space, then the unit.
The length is 8.8; cm
